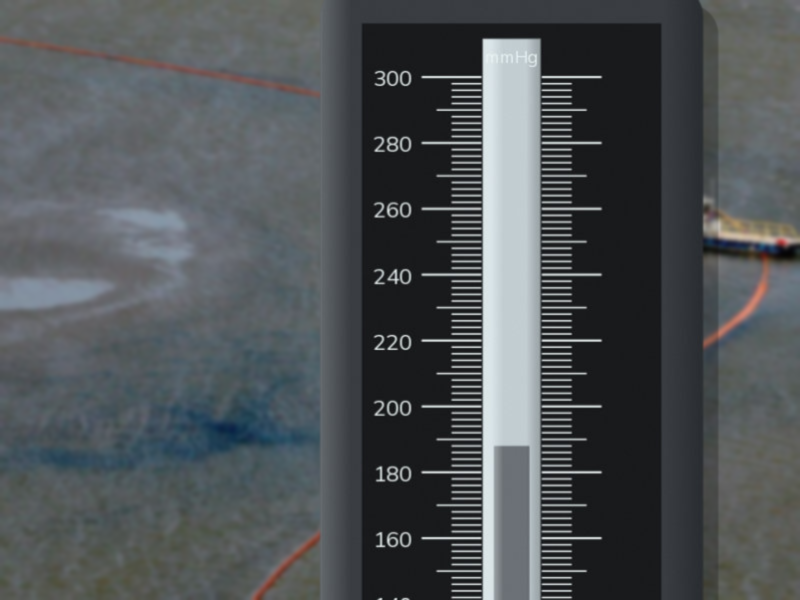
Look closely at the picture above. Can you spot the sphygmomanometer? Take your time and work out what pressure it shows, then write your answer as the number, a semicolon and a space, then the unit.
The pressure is 188; mmHg
